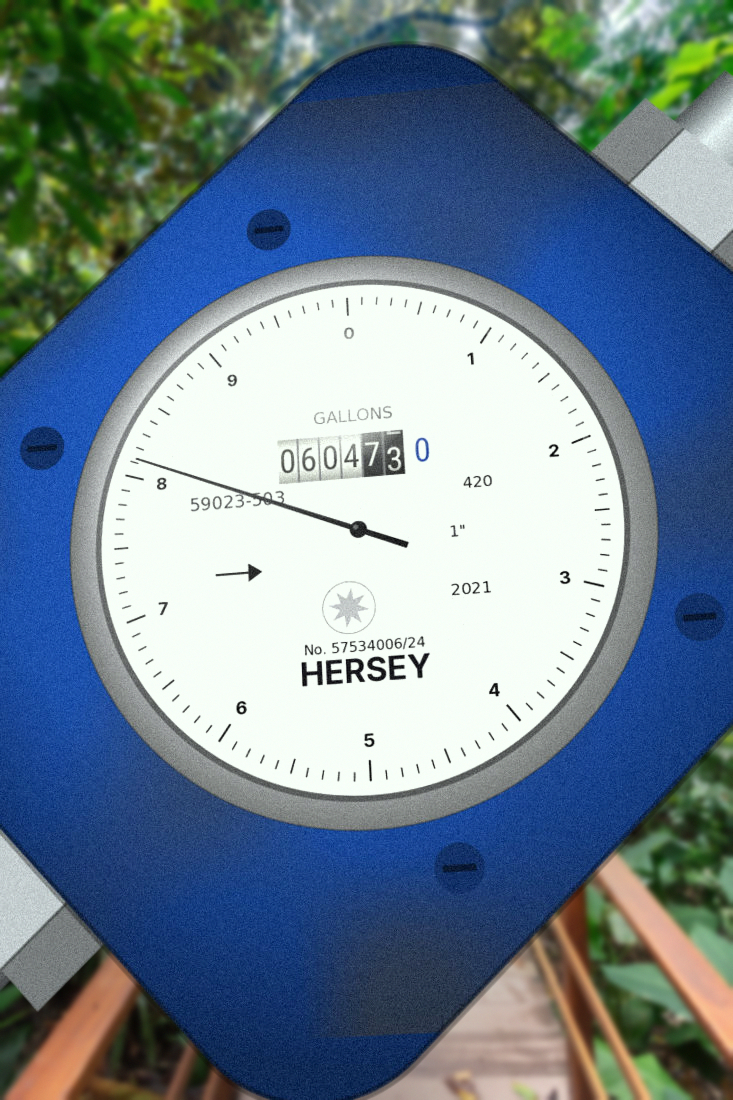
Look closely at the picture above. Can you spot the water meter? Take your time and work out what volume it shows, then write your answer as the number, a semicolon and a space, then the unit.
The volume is 604728.1; gal
